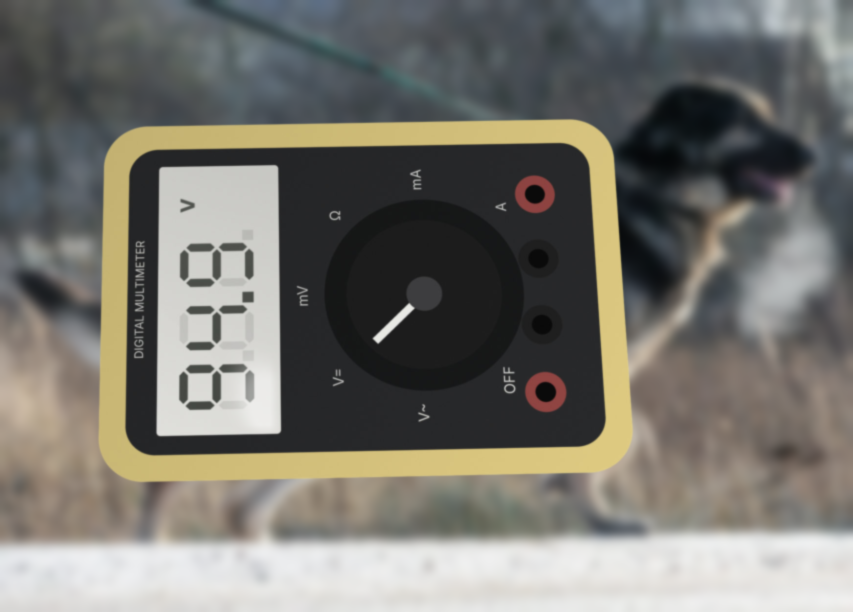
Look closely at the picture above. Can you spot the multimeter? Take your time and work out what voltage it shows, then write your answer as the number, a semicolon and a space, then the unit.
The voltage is 94.9; V
